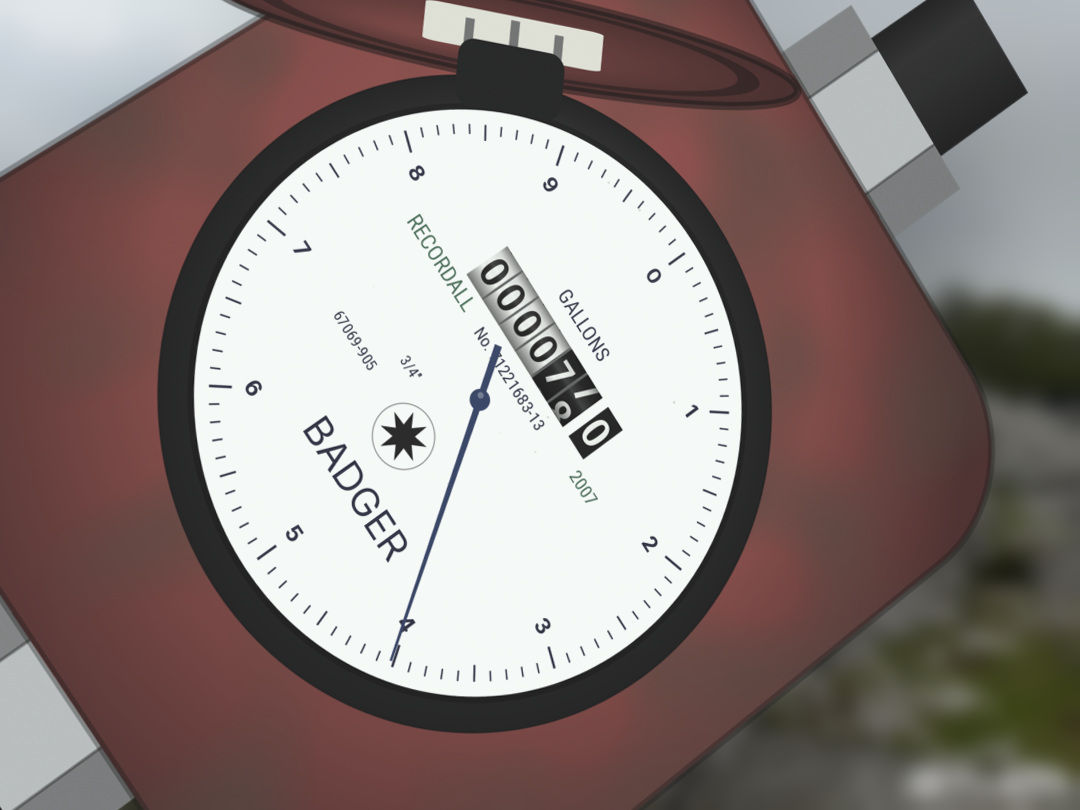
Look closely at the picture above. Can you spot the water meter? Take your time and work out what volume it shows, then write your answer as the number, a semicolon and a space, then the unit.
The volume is 774.0; gal
